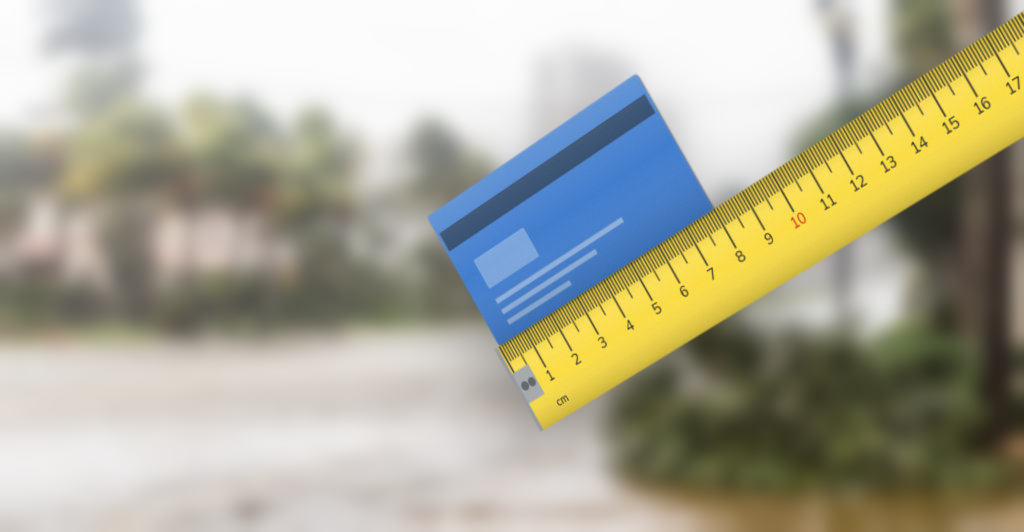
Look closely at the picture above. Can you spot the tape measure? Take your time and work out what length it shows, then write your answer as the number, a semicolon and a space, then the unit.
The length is 8; cm
